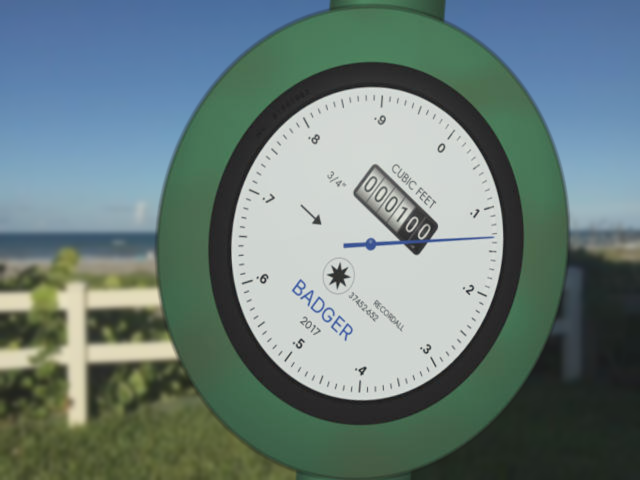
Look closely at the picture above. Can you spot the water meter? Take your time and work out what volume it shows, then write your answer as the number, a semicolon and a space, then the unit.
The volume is 100.13; ft³
